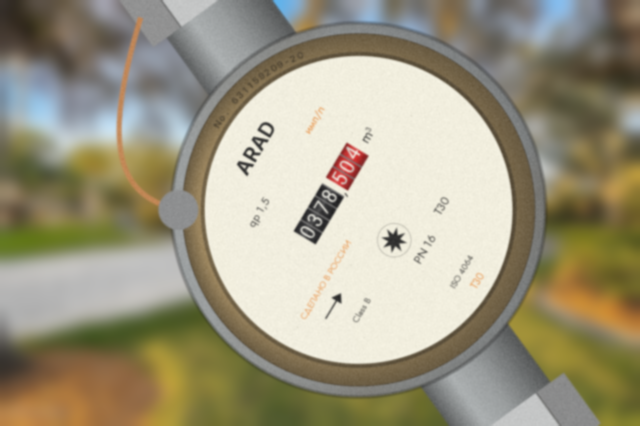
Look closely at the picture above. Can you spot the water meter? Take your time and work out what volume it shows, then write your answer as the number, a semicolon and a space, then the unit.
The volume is 378.504; m³
